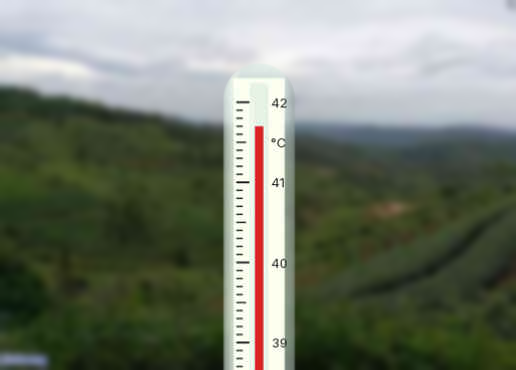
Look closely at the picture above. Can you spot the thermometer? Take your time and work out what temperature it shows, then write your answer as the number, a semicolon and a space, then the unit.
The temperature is 41.7; °C
